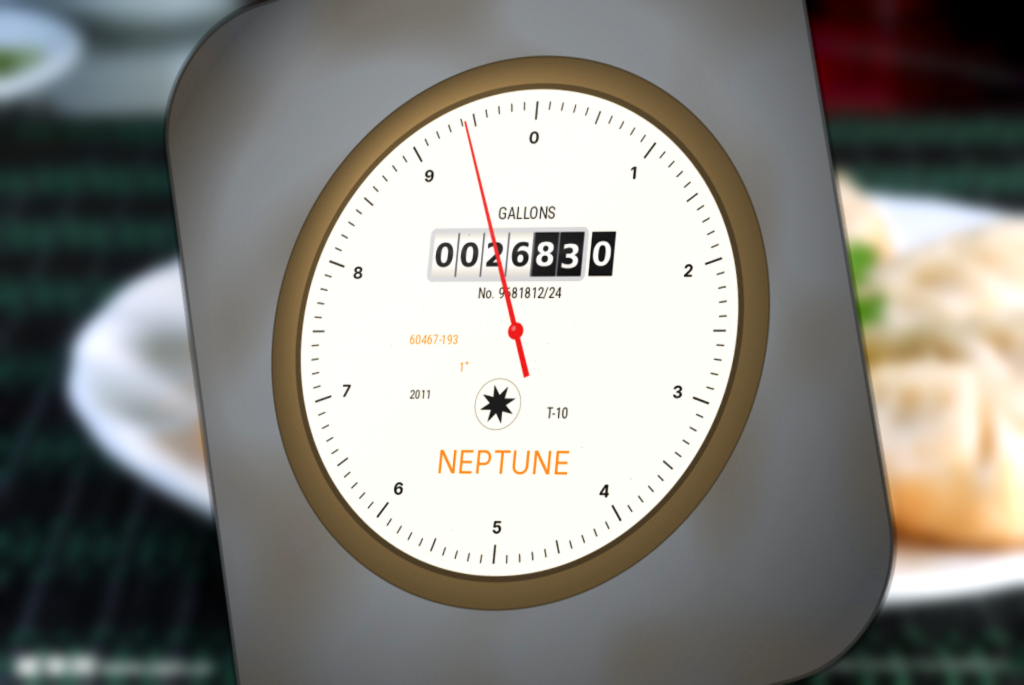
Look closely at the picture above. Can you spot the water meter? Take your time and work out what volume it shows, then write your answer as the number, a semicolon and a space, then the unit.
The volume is 26829.4; gal
